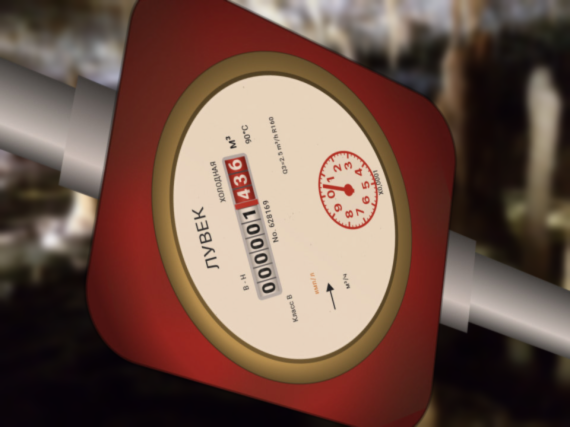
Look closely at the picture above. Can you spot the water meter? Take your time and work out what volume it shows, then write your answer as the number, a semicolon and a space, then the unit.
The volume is 1.4360; m³
